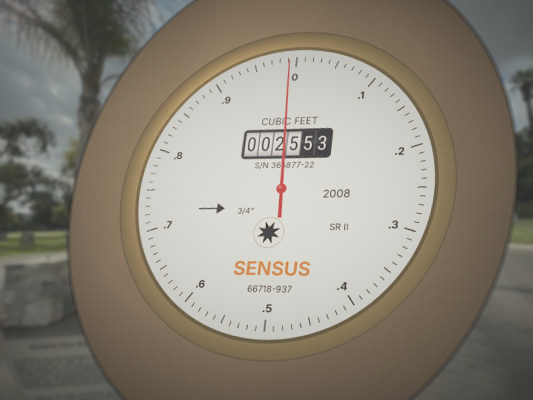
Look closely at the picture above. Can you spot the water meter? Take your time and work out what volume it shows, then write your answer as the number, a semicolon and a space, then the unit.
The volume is 2552.99; ft³
